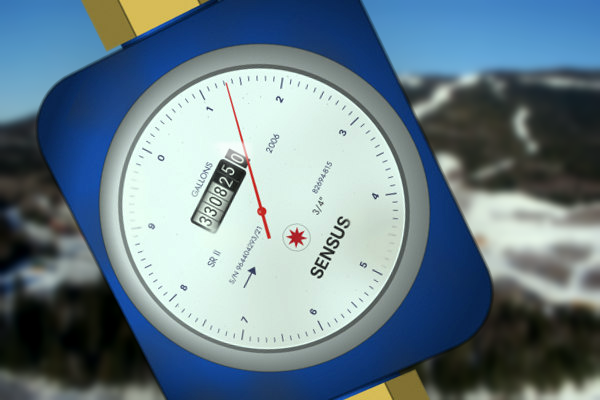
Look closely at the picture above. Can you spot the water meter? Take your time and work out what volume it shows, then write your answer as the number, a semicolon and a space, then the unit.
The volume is 3308251.3; gal
